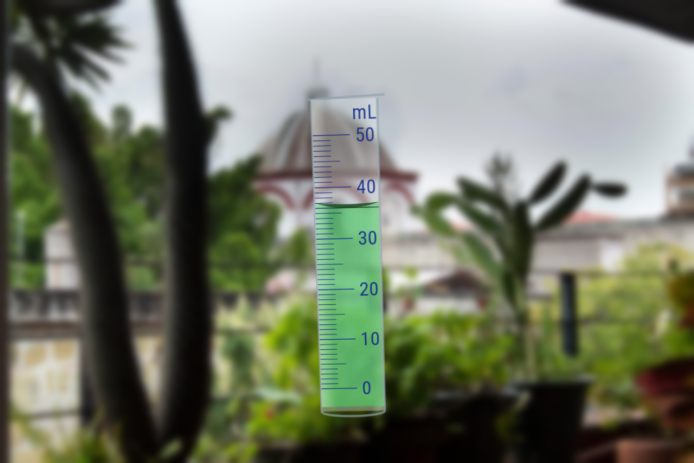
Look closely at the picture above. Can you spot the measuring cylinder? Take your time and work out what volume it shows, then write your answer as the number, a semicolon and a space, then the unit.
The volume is 36; mL
